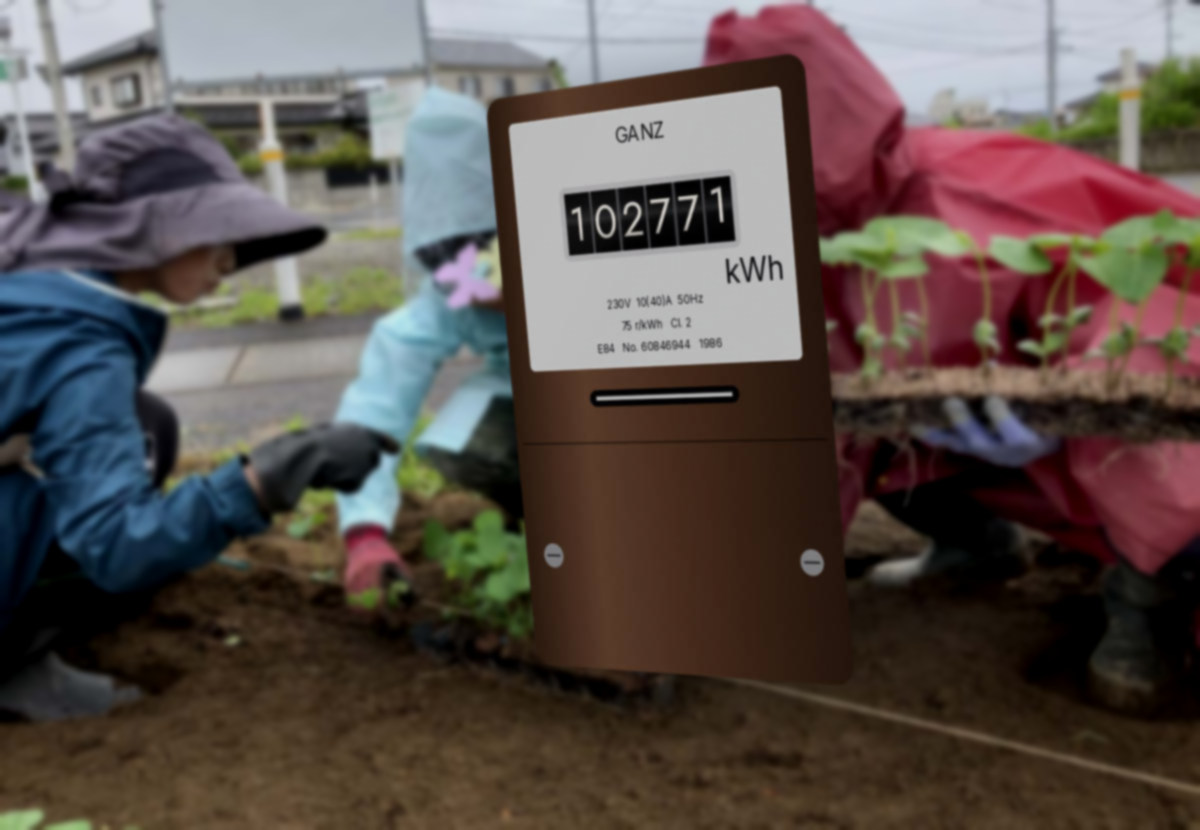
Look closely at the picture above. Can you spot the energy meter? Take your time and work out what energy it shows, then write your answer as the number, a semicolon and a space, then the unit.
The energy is 102771; kWh
